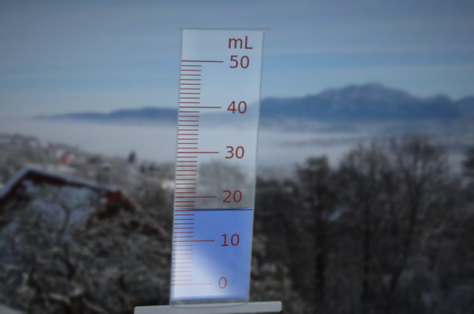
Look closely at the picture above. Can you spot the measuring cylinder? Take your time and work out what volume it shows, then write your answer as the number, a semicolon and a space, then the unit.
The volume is 17; mL
